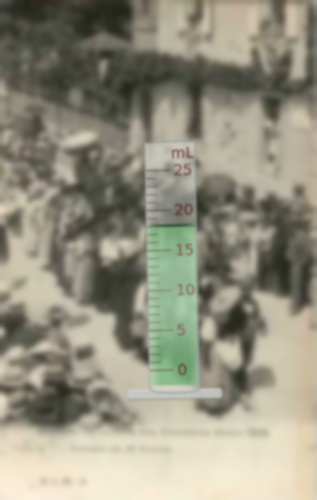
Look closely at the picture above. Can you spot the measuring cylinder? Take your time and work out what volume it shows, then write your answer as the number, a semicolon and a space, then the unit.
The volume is 18; mL
